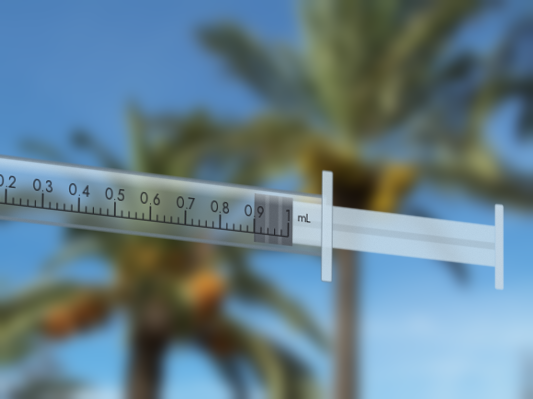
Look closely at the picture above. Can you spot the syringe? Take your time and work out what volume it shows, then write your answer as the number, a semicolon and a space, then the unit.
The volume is 0.9; mL
